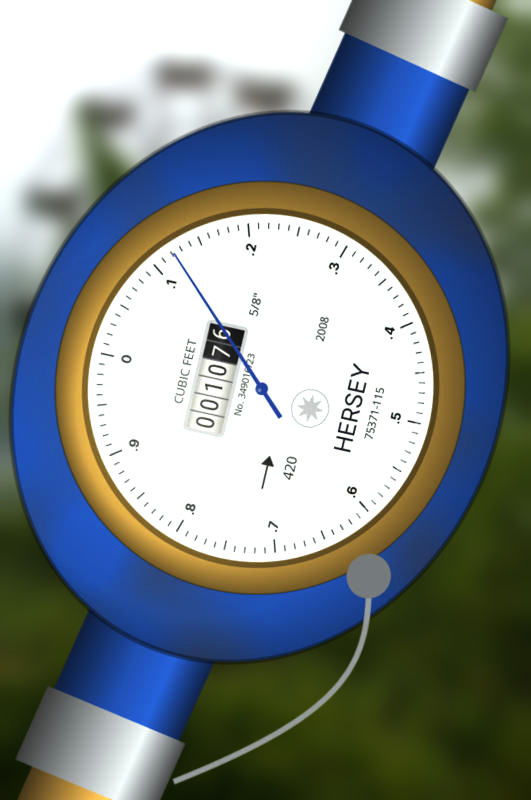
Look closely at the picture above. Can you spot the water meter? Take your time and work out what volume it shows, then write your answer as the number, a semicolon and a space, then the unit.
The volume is 1076.12; ft³
